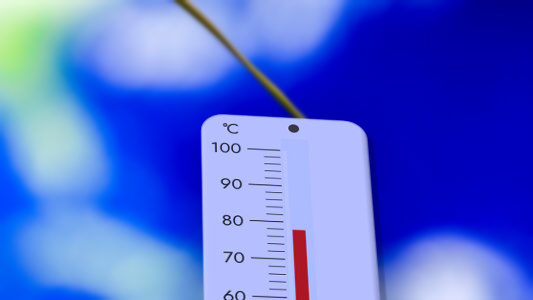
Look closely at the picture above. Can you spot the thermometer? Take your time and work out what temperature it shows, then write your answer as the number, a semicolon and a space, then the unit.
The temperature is 78; °C
